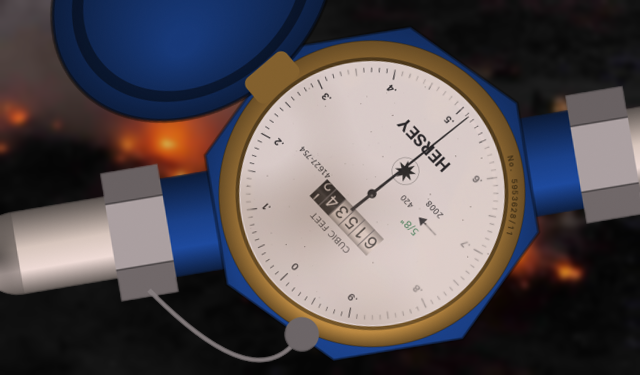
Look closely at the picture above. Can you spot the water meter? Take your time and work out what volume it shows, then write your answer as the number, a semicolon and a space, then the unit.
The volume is 615341.51; ft³
